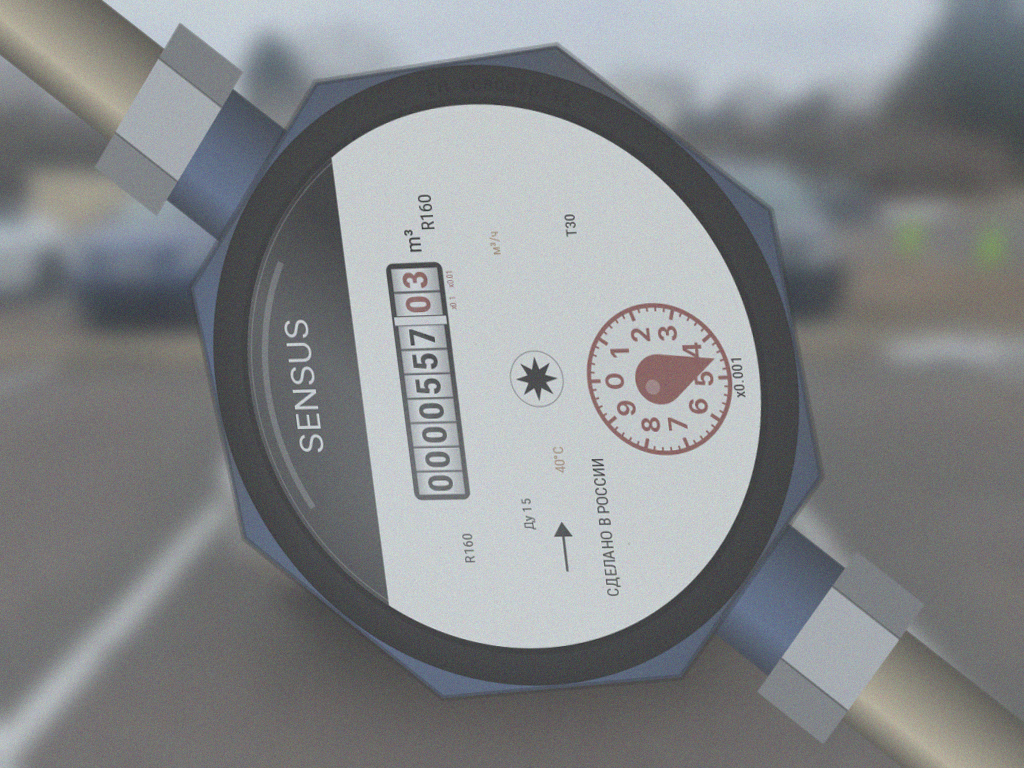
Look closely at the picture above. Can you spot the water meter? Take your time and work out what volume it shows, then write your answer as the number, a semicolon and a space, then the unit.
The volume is 557.034; m³
